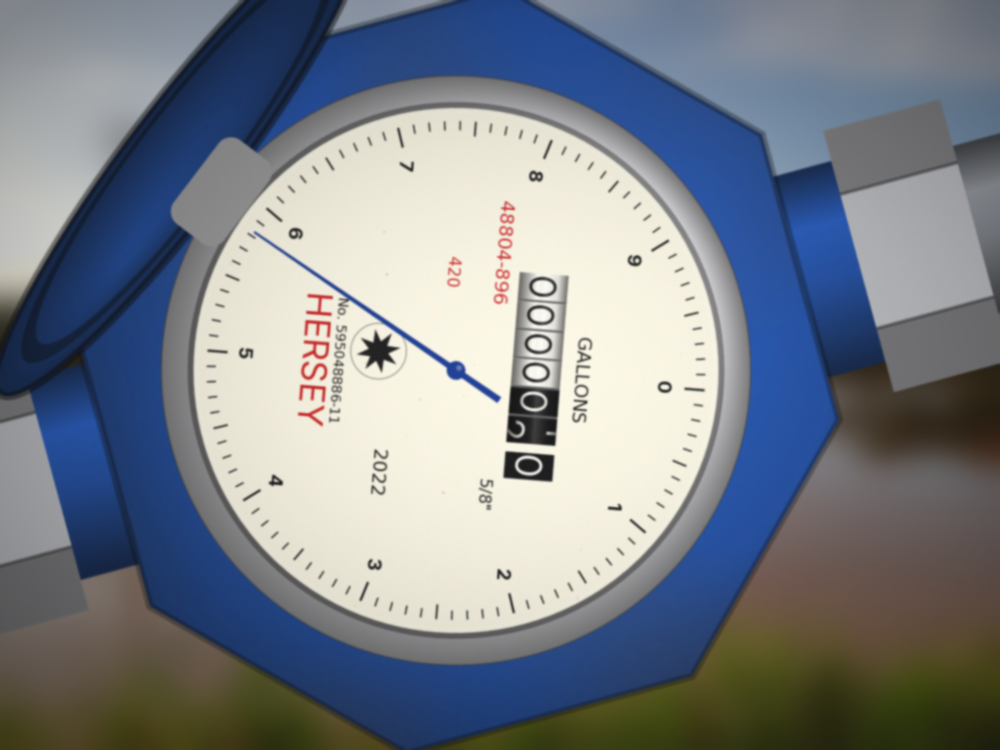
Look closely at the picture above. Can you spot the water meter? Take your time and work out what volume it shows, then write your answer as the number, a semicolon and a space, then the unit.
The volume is 15.8; gal
